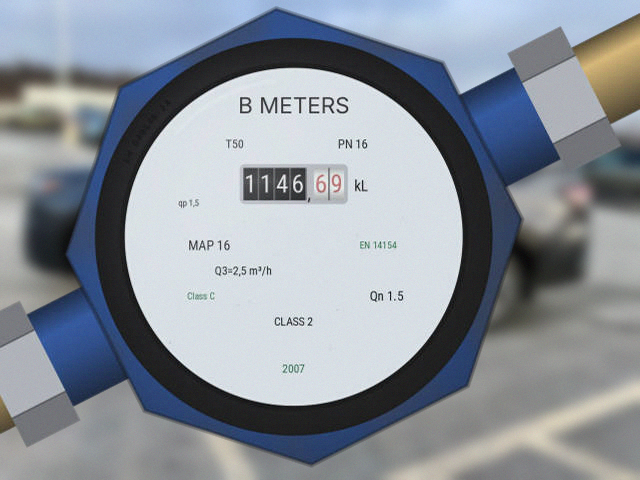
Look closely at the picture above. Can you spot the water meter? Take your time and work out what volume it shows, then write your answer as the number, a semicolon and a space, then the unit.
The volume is 1146.69; kL
